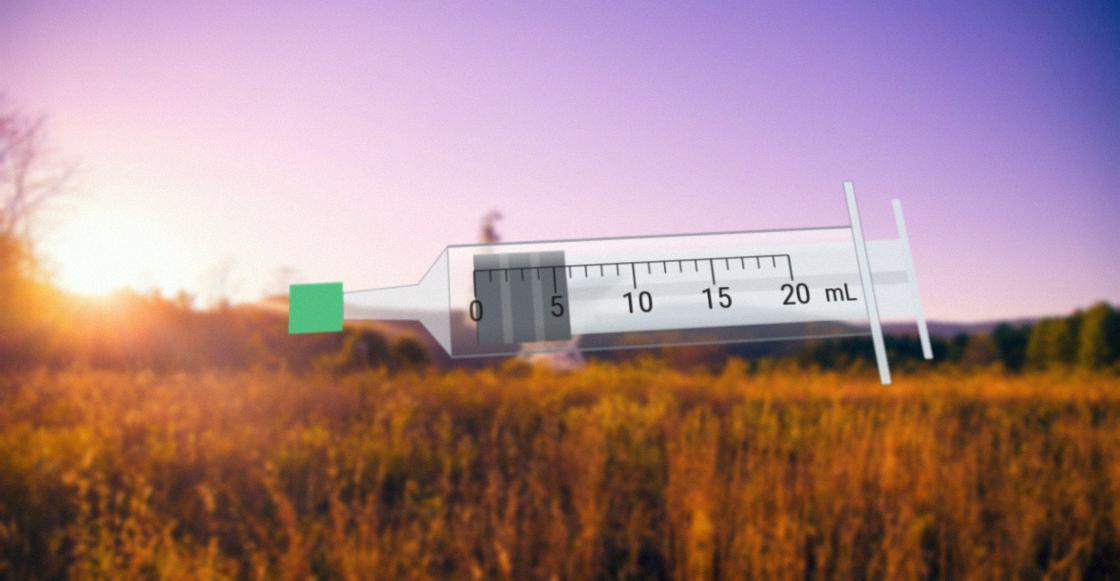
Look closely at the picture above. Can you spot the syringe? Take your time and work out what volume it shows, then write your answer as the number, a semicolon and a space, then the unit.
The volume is 0; mL
